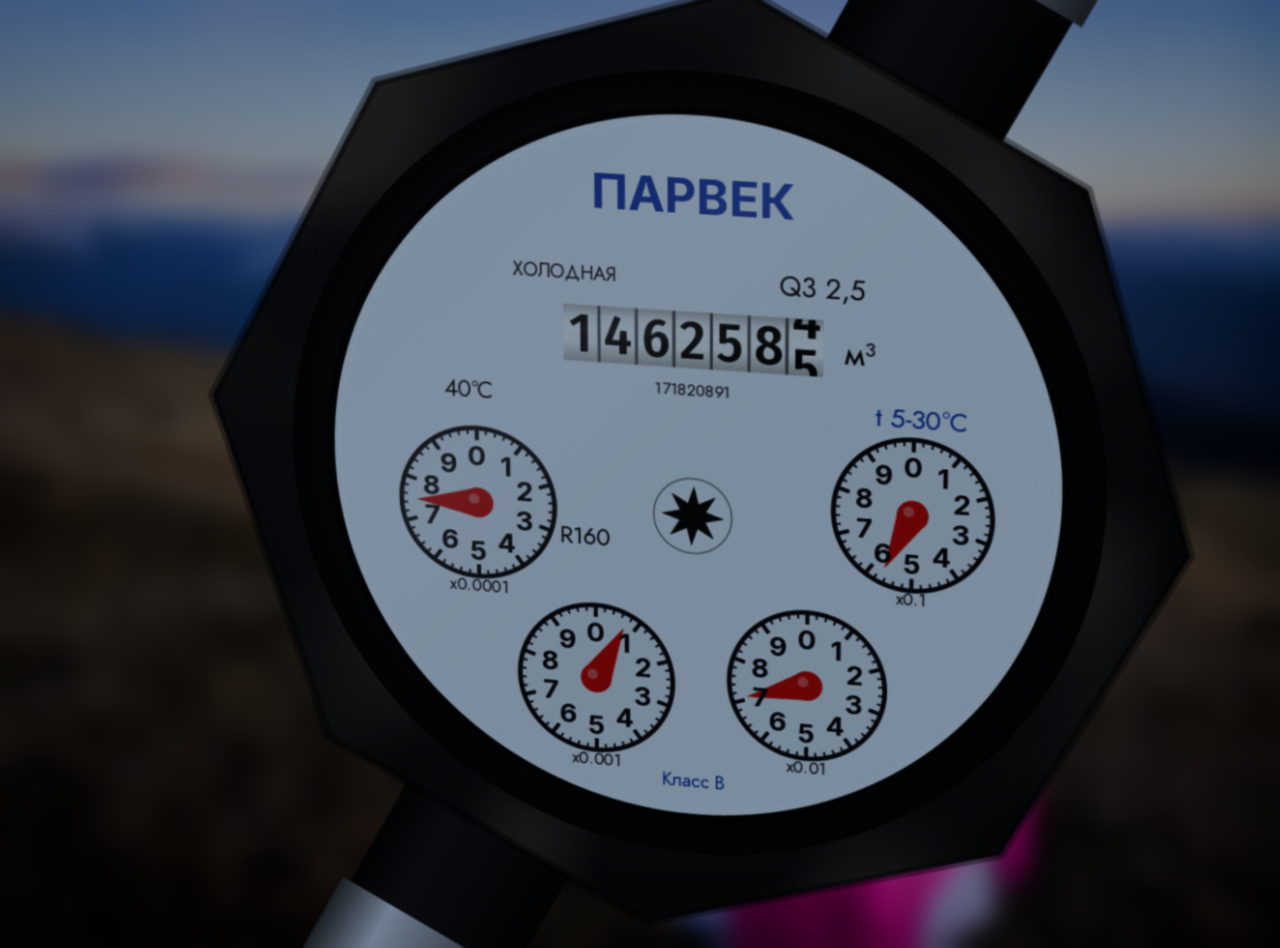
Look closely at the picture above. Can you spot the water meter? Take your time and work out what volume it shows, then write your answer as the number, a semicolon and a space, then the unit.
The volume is 1462584.5707; m³
